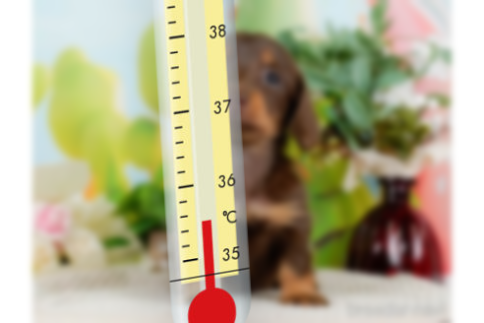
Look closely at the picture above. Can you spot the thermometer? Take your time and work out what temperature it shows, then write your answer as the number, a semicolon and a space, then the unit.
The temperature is 35.5; °C
